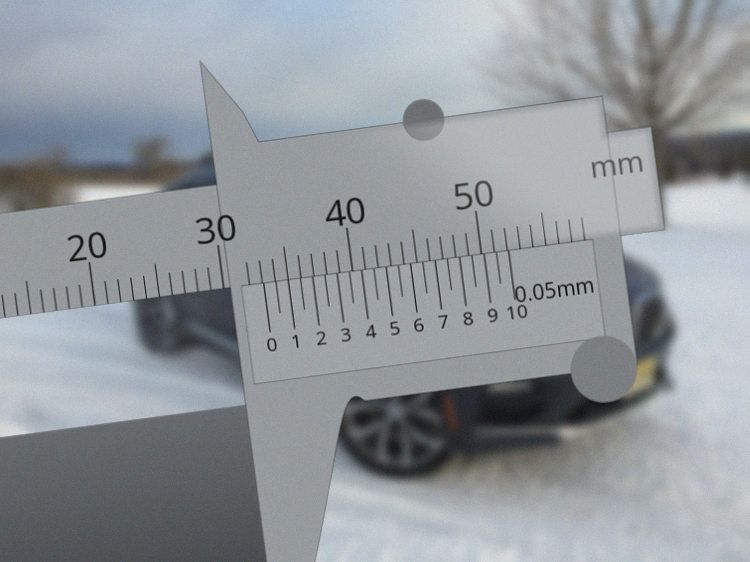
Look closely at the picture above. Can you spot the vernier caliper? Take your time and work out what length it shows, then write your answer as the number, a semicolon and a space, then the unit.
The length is 33.1; mm
